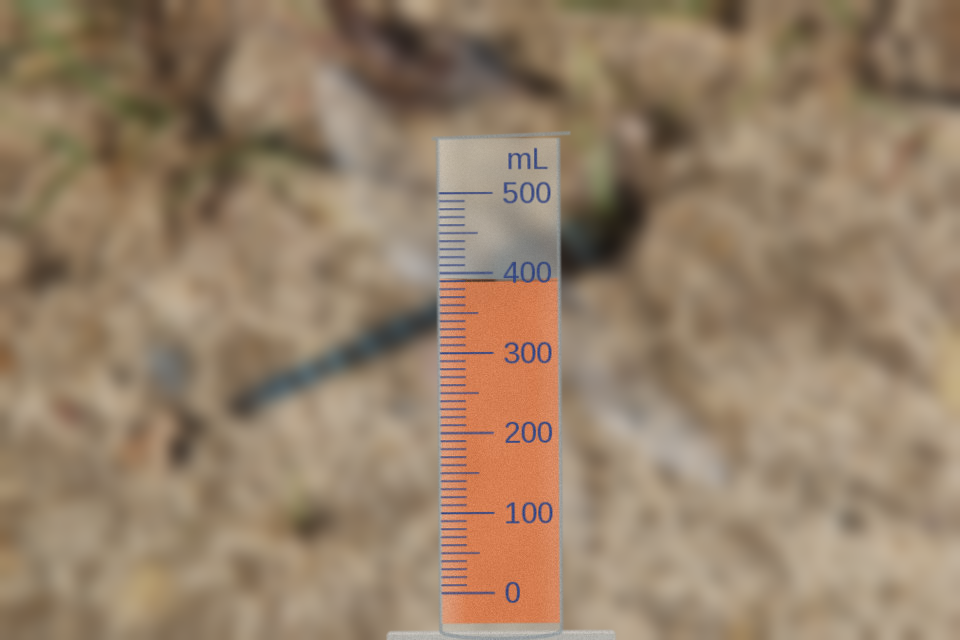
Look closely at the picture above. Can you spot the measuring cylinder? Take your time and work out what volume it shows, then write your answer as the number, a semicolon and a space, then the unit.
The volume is 390; mL
